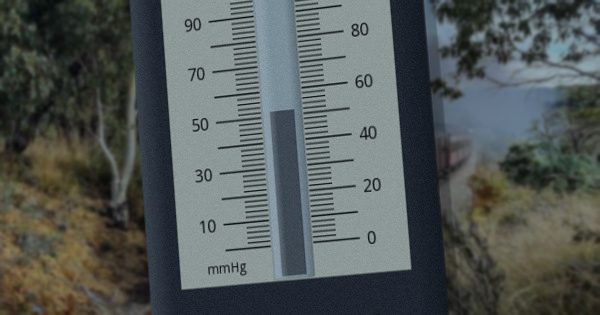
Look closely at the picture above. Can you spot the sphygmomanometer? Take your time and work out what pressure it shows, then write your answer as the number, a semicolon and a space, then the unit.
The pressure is 52; mmHg
